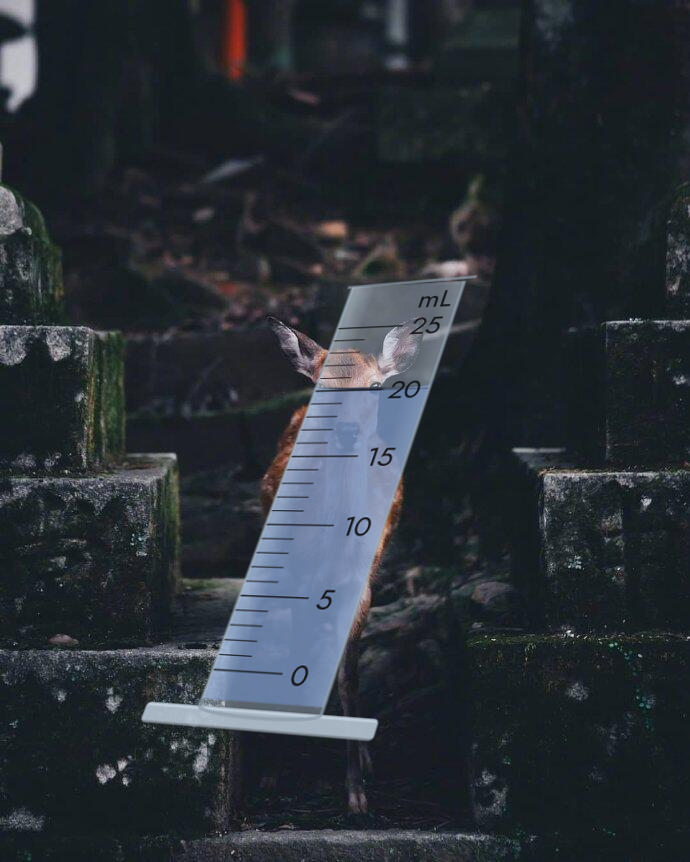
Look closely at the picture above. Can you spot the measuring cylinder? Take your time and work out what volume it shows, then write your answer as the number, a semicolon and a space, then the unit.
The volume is 20; mL
